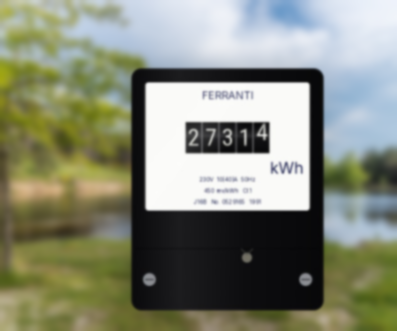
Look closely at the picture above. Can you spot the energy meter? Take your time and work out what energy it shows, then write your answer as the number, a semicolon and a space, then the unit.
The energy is 27314; kWh
